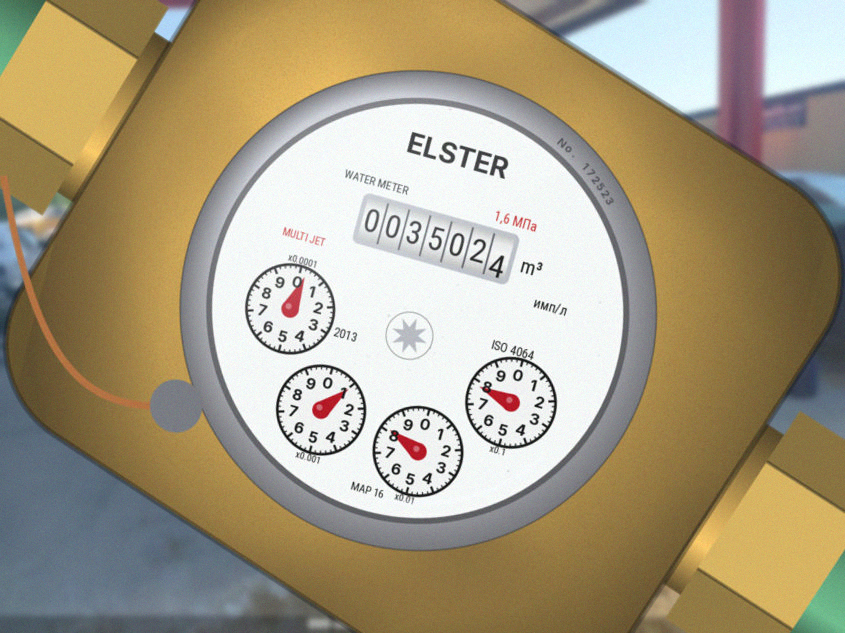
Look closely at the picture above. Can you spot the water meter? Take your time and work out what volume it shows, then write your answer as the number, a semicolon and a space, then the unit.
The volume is 35023.7810; m³
